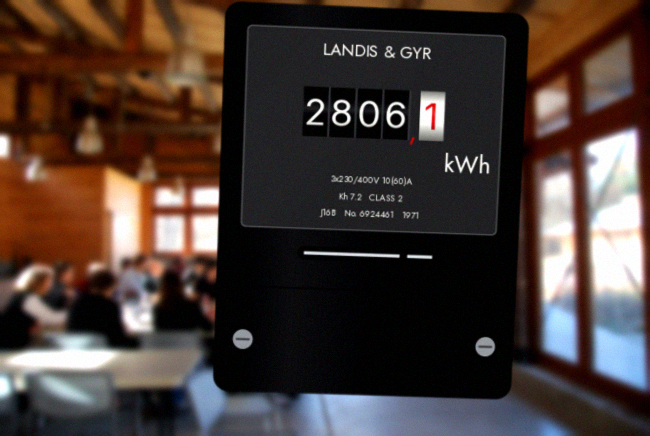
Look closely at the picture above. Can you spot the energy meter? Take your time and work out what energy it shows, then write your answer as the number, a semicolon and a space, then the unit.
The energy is 2806.1; kWh
